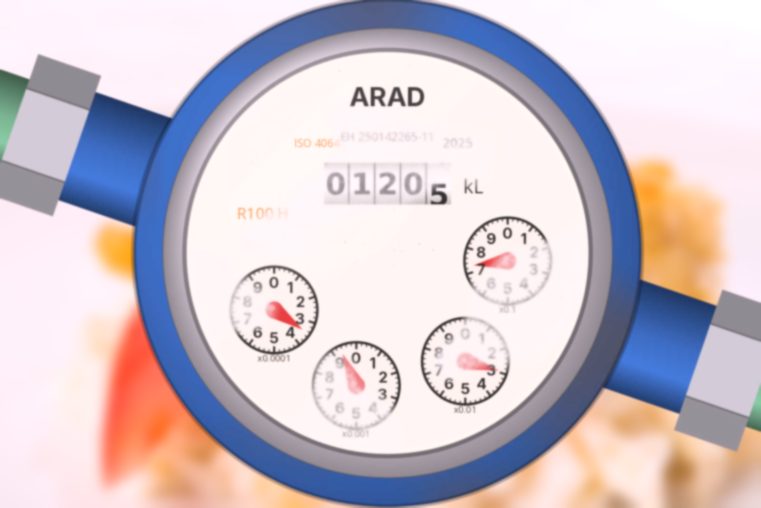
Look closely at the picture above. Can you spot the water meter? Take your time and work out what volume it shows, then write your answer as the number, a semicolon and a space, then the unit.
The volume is 1204.7293; kL
